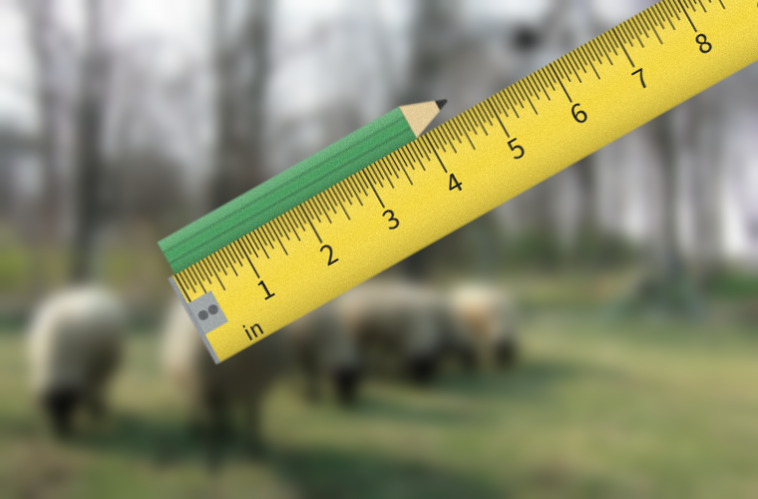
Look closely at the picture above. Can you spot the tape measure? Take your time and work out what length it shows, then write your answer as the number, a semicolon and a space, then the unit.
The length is 4.5; in
